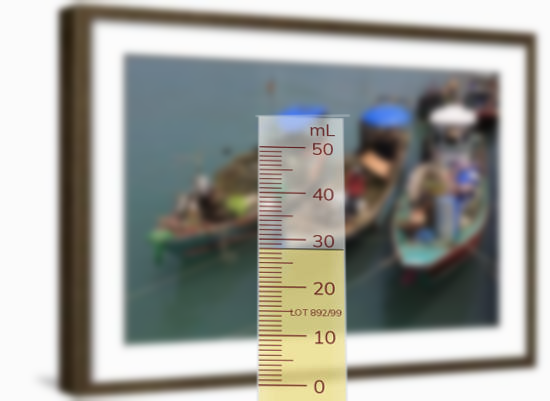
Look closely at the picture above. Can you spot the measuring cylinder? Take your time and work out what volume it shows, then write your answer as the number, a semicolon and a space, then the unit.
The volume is 28; mL
